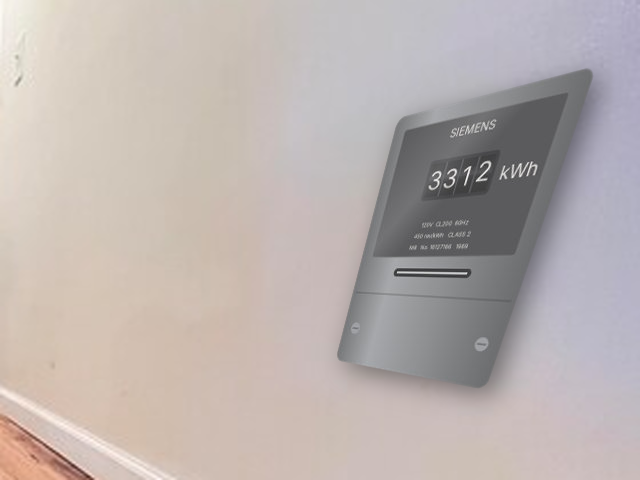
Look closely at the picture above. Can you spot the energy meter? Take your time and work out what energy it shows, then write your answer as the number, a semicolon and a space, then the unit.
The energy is 3312; kWh
